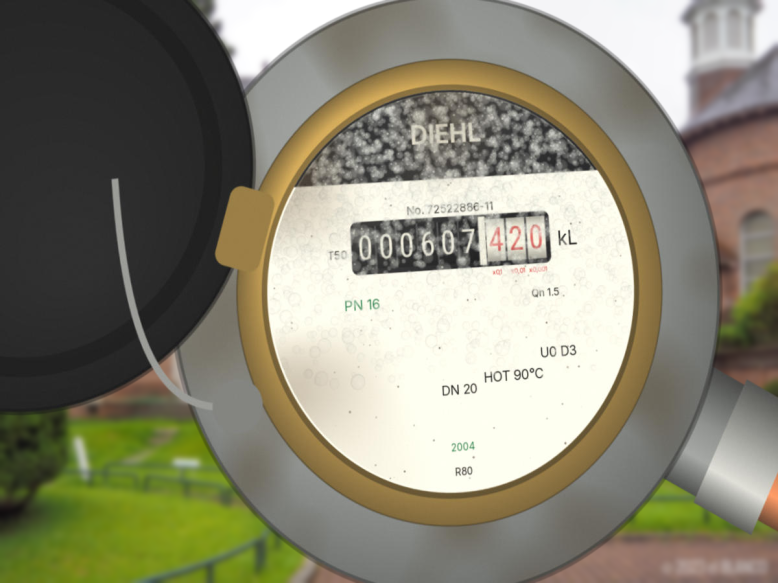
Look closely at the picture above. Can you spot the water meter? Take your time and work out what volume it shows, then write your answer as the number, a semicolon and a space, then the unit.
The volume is 607.420; kL
